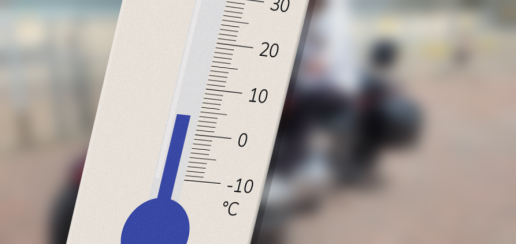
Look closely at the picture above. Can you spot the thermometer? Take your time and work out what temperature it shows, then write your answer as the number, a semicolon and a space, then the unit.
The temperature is 4; °C
